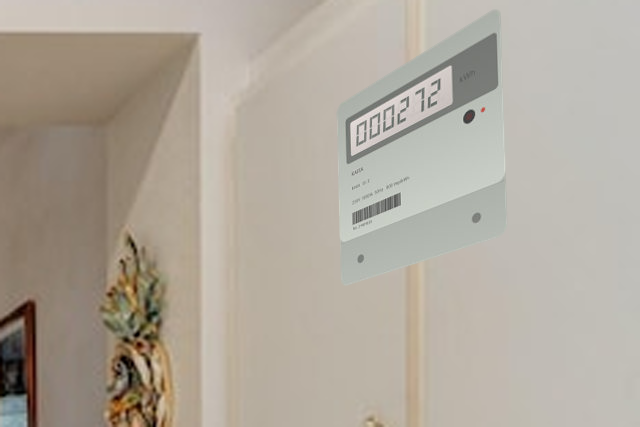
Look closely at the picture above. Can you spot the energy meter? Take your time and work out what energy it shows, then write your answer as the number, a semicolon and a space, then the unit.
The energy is 272; kWh
